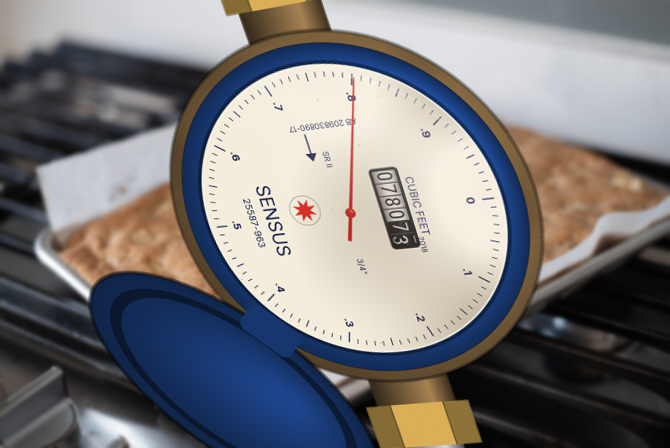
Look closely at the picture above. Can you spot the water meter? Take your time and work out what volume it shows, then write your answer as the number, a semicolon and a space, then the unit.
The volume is 78072.80; ft³
